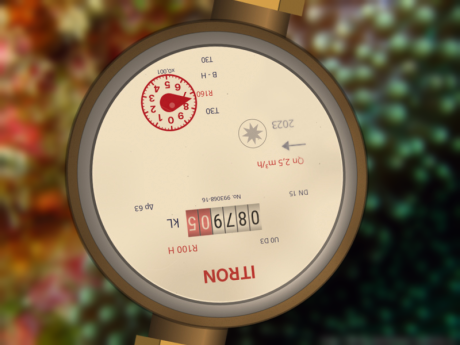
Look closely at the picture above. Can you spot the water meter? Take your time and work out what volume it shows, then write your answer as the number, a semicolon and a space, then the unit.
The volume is 879.057; kL
